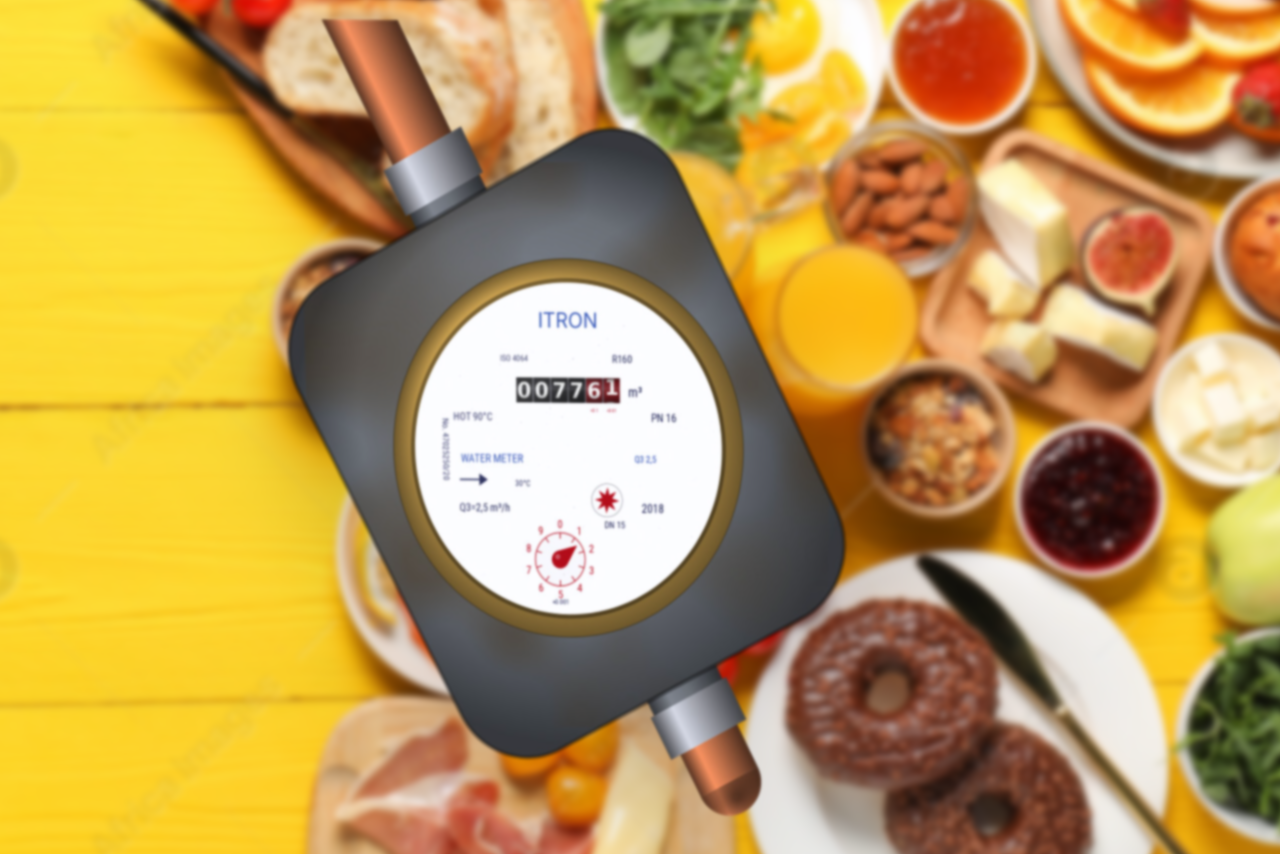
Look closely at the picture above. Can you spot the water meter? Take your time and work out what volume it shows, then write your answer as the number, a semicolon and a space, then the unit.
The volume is 77.611; m³
